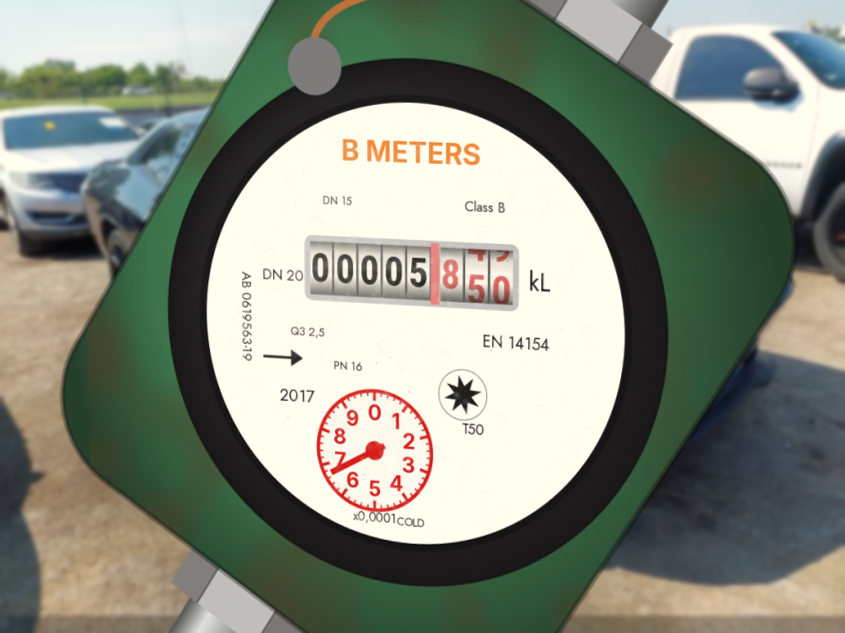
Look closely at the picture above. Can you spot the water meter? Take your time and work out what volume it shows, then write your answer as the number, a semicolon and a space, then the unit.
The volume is 5.8496; kL
